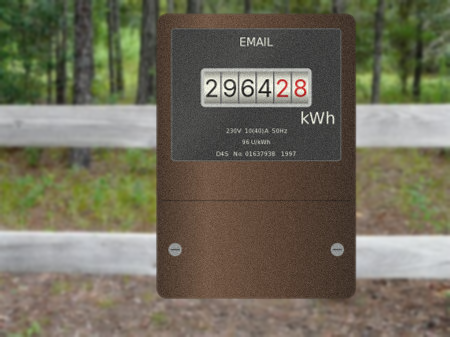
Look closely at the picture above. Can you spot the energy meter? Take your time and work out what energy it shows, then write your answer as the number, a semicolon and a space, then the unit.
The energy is 2964.28; kWh
